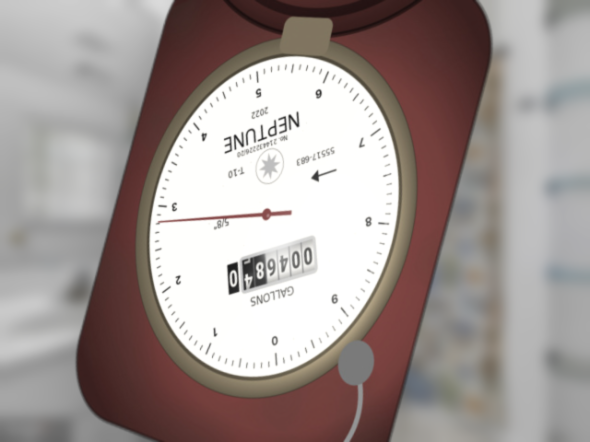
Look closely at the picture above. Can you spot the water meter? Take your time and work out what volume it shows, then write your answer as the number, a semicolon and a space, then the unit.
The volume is 46842.8; gal
